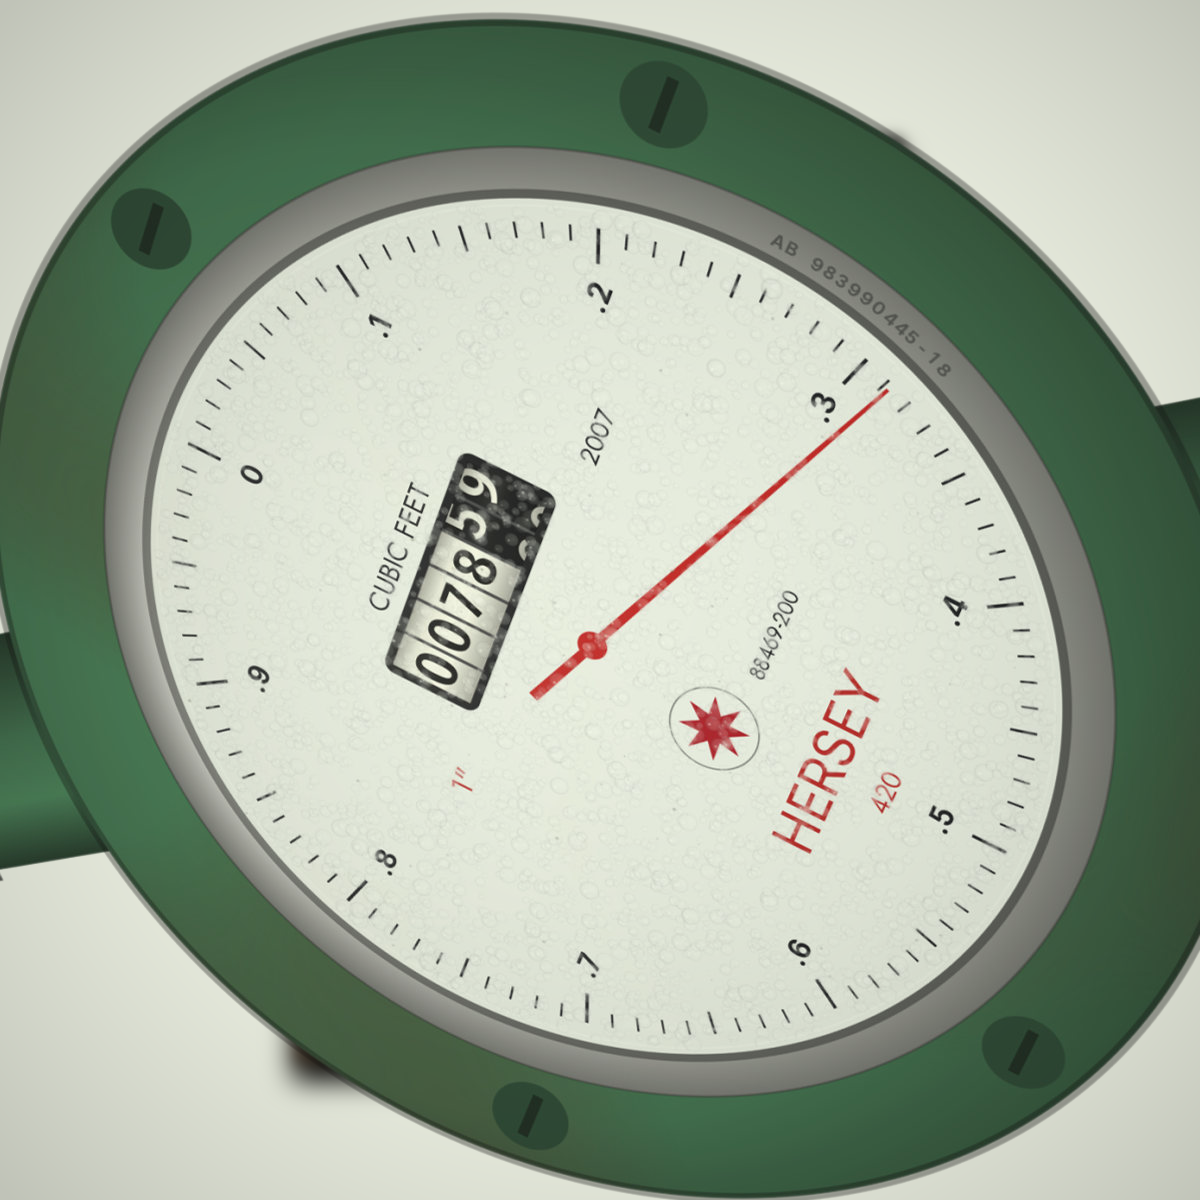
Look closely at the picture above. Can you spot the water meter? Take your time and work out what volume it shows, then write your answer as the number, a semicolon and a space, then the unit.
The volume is 7859.31; ft³
